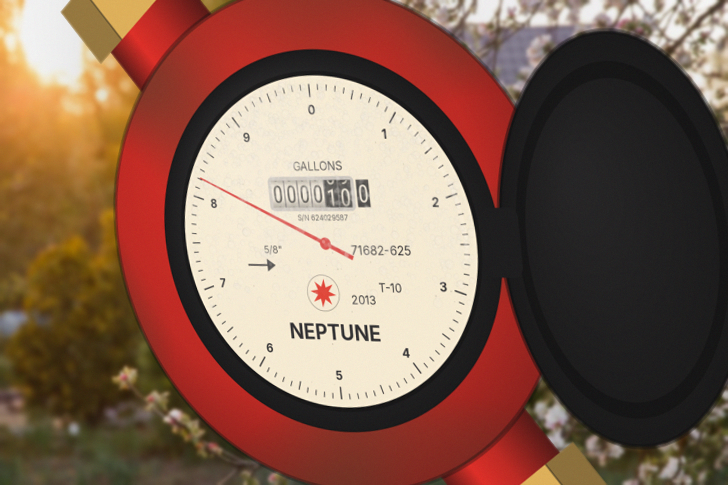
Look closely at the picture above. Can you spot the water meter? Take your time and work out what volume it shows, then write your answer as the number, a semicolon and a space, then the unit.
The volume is 98.2; gal
